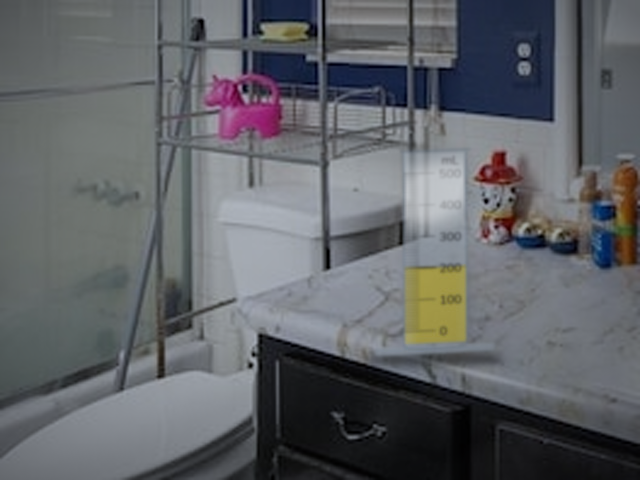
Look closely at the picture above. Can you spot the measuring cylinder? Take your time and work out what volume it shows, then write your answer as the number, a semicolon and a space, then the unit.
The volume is 200; mL
